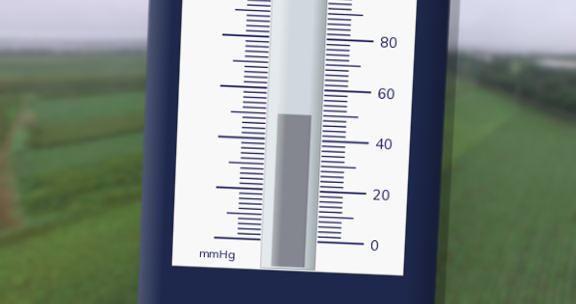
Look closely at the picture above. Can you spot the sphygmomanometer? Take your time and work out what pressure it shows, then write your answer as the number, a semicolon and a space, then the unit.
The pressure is 50; mmHg
